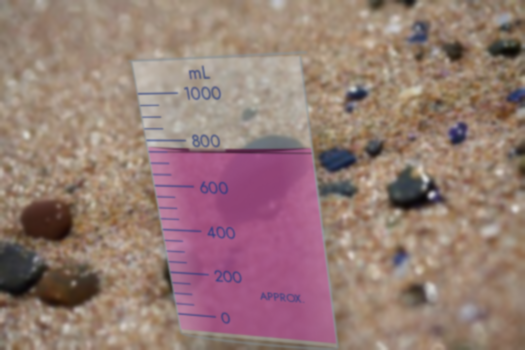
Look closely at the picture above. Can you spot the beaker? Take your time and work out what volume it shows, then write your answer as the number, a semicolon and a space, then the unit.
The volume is 750; mL
